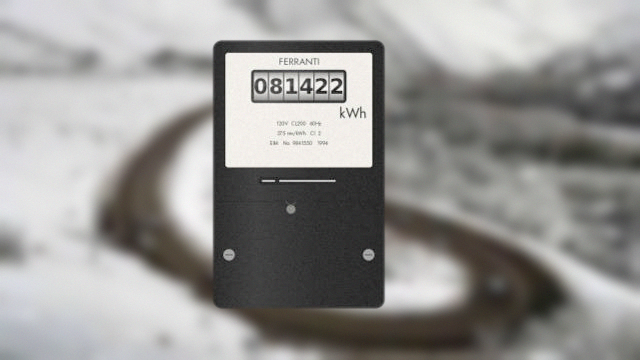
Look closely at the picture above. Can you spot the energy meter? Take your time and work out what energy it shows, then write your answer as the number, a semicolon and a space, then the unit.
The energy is 81422; kWh
